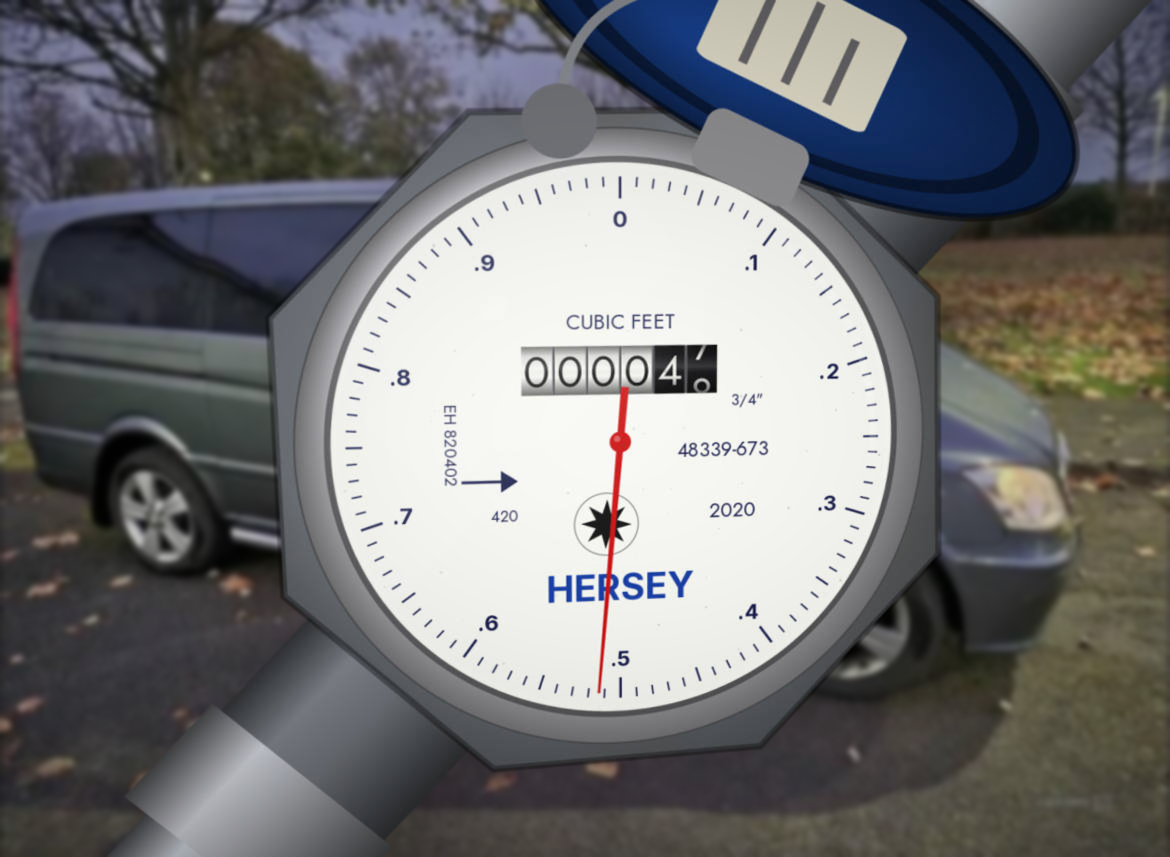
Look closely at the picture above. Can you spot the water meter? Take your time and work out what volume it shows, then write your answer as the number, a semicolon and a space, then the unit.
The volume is 47.51; ft³
